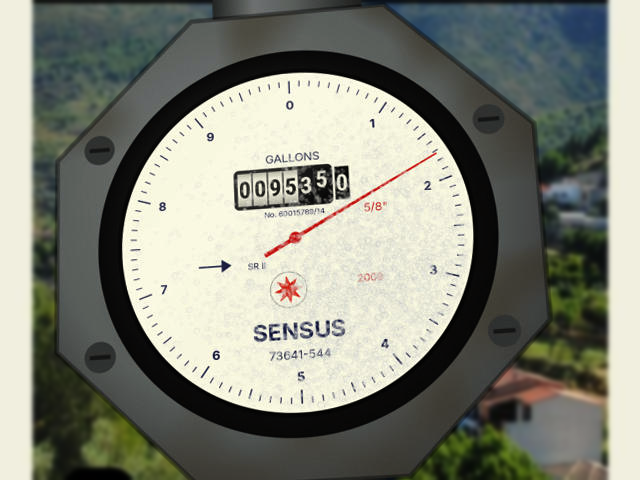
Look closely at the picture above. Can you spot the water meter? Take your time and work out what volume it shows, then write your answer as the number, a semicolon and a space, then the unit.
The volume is 95351.7; gal
